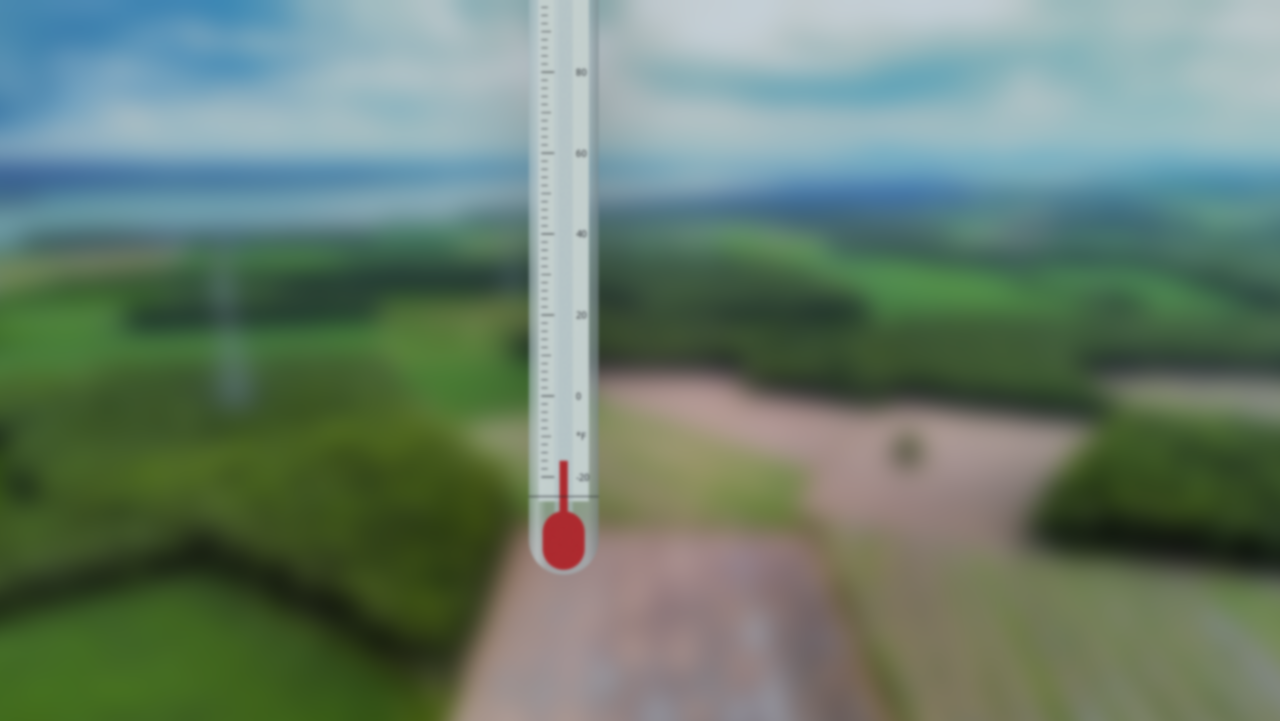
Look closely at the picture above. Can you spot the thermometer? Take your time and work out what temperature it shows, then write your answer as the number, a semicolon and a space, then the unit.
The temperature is -16; °F
